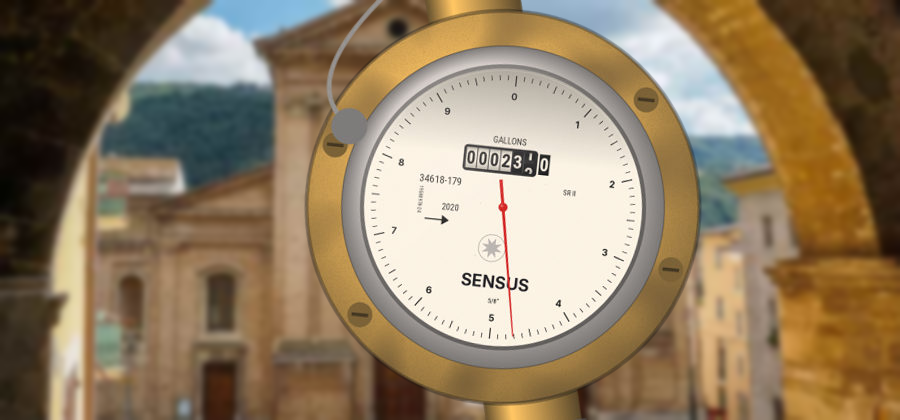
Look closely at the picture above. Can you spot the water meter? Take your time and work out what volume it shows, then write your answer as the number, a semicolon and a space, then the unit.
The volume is 2314.7; gal
